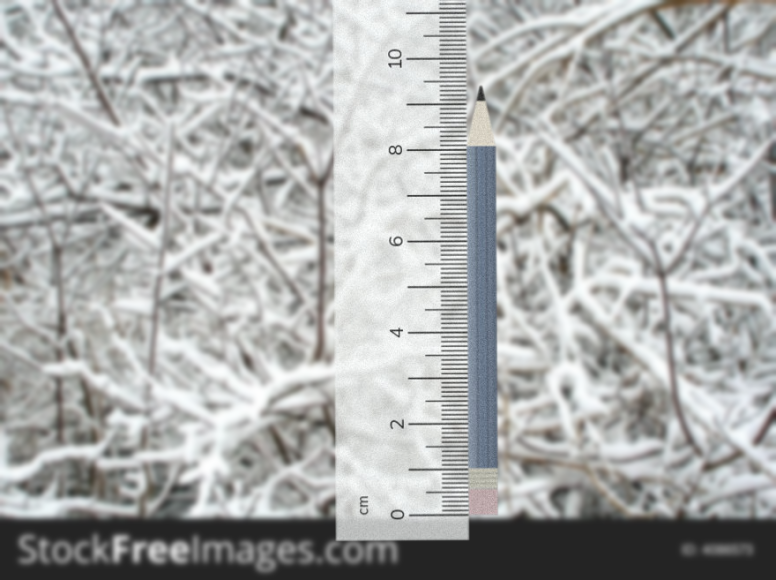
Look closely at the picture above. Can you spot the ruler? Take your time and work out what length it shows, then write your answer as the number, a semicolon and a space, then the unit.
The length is 9.4; cm
